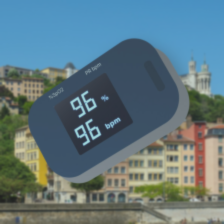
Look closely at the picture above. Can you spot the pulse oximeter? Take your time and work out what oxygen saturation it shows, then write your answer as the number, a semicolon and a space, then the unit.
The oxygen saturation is 96; %
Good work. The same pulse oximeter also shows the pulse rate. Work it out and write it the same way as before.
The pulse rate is 96; bpm
